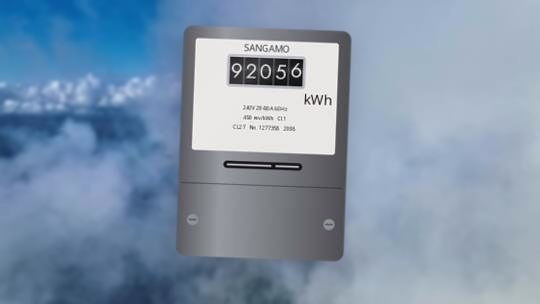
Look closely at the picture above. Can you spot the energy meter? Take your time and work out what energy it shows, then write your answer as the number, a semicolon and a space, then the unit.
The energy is 92056; kWh
